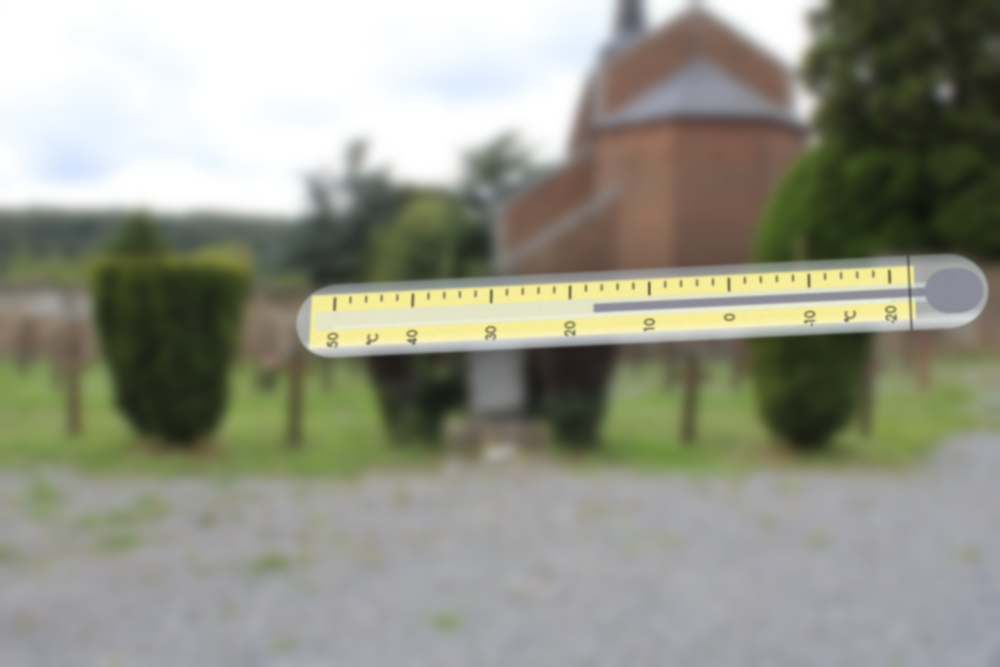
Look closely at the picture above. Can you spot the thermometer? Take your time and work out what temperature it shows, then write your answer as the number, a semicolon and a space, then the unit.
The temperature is 17; °C
